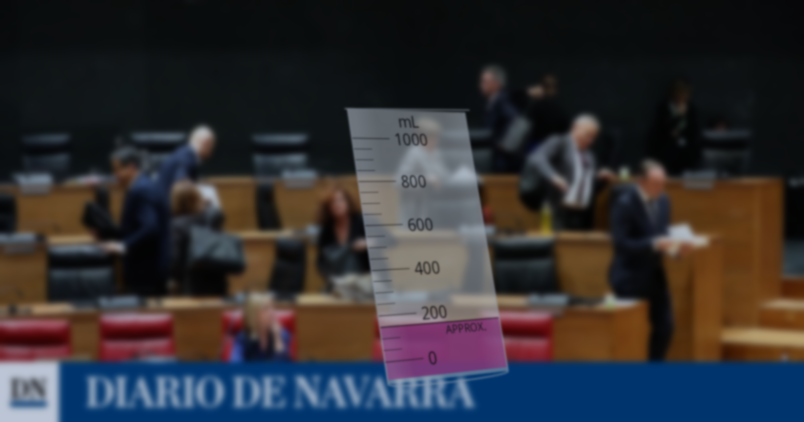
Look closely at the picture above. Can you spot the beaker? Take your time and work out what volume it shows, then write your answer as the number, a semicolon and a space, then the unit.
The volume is 150; mL
